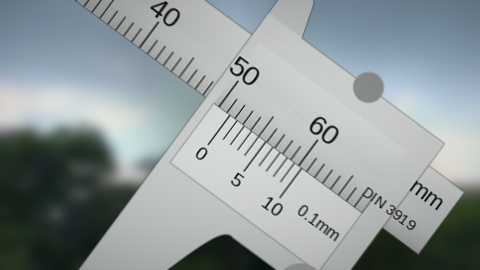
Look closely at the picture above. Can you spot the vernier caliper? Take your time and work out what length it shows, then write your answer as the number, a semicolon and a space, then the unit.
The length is 51.4; mm
